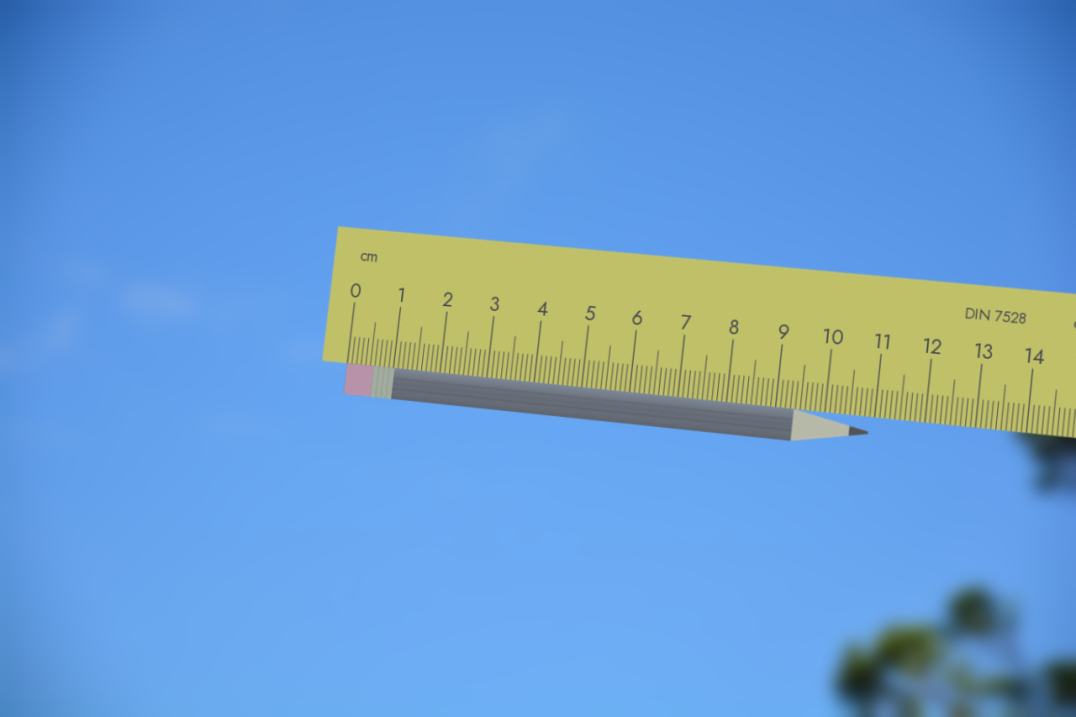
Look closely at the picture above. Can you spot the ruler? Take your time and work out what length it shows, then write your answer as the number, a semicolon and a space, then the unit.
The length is 10.9; cm
